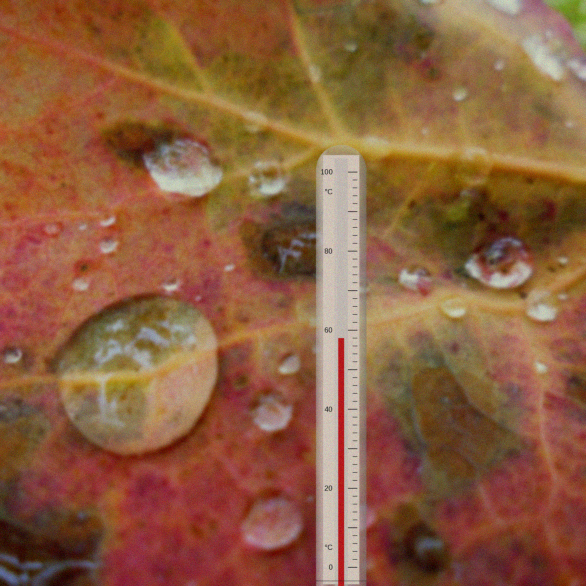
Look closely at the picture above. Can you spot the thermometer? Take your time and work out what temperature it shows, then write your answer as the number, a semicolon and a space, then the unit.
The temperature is 58; °C
